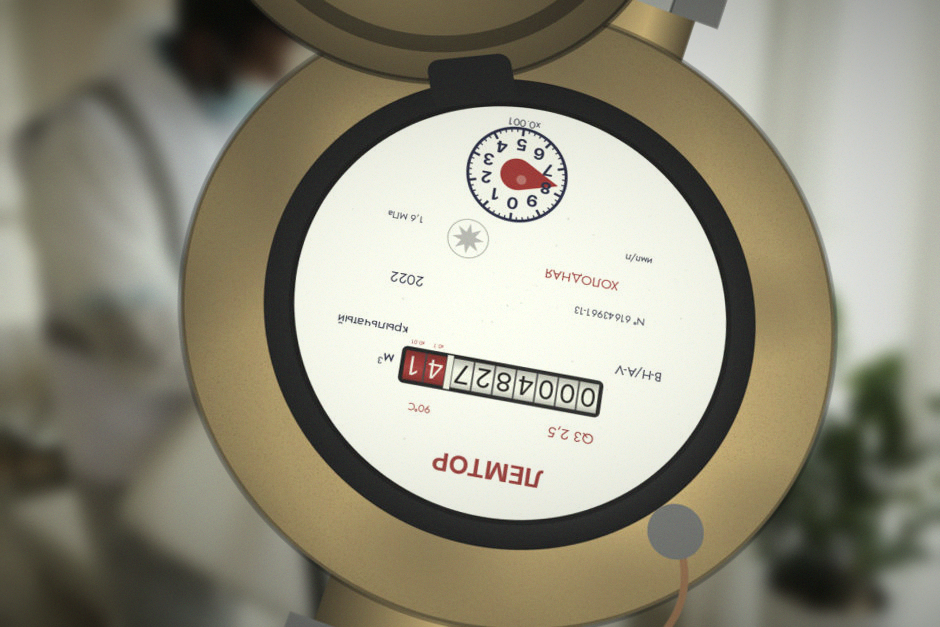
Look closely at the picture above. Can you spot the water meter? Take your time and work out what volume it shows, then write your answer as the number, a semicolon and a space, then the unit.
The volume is 4827.417; m³
